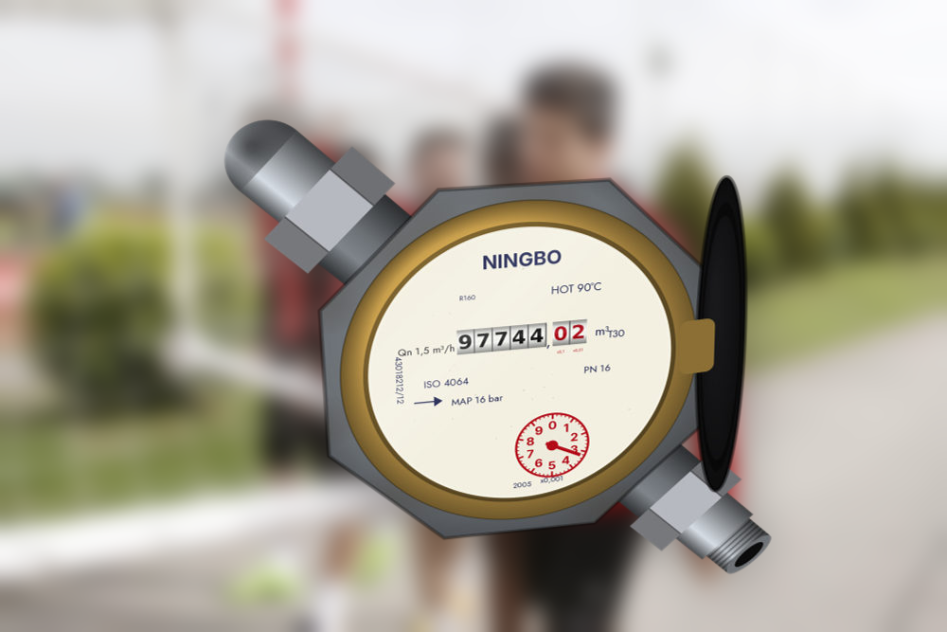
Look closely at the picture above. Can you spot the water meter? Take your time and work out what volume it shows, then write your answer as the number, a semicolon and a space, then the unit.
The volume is 97744.023; m³
